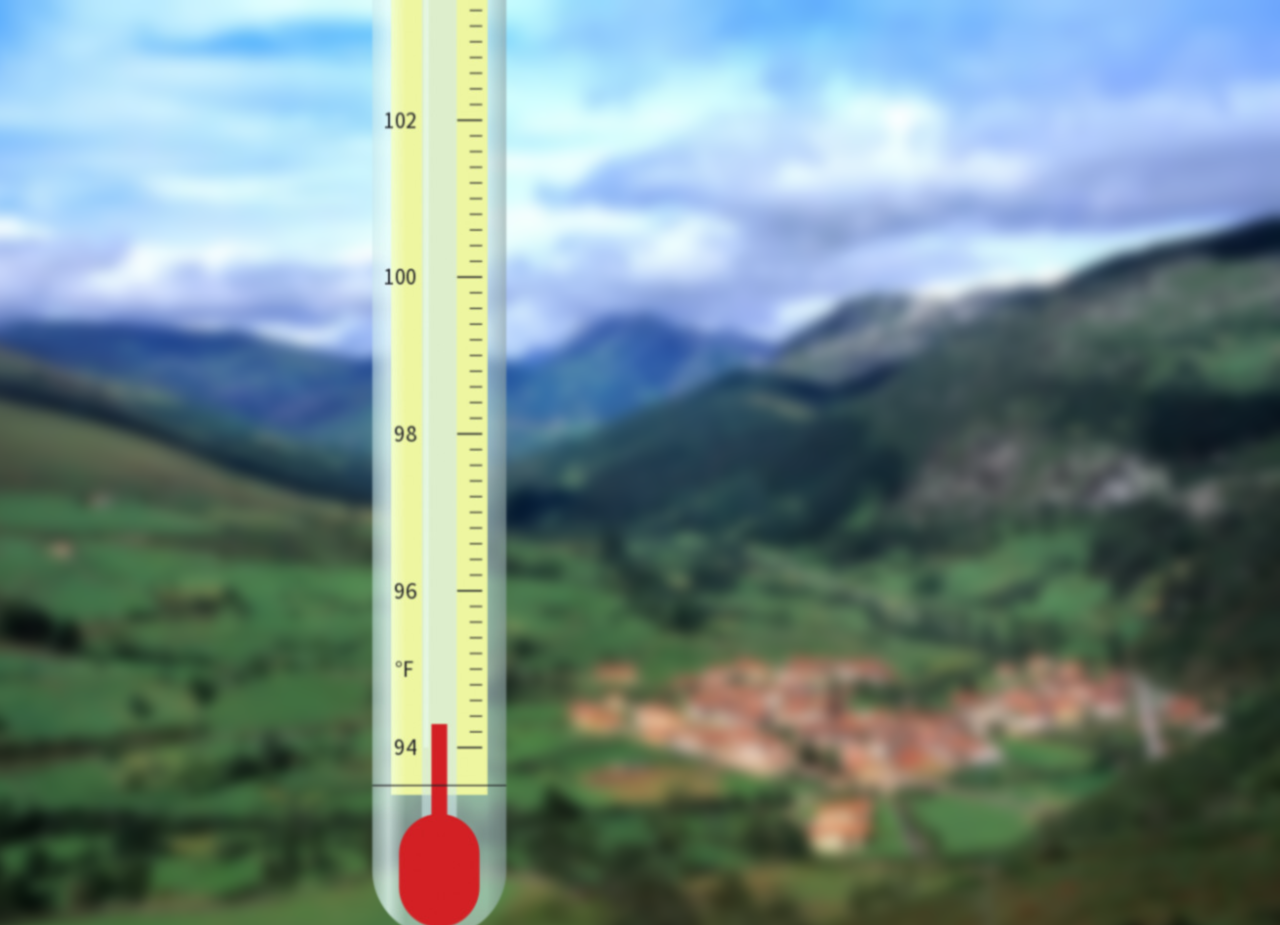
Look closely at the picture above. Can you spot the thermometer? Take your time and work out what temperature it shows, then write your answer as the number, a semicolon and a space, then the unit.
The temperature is 94.3; °F
